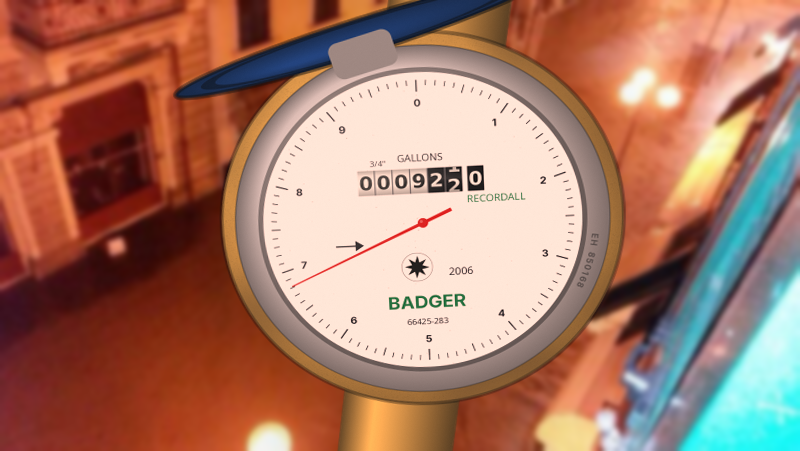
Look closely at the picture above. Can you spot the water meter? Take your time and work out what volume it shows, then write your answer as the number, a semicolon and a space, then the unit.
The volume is 9216.8; gal
